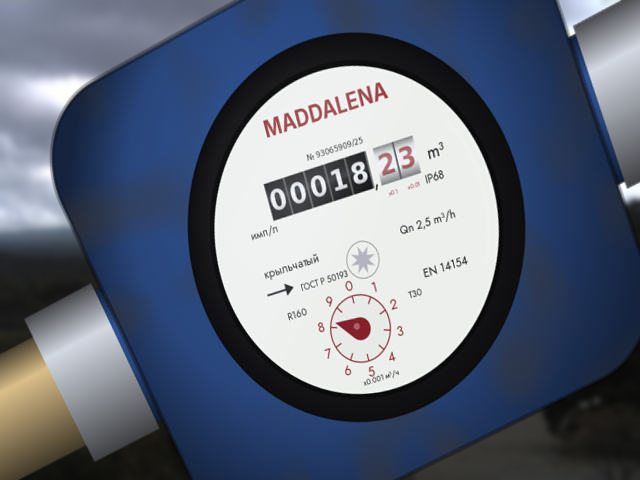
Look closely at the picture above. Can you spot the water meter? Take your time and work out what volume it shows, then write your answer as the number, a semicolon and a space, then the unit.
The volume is 18.238; m³
